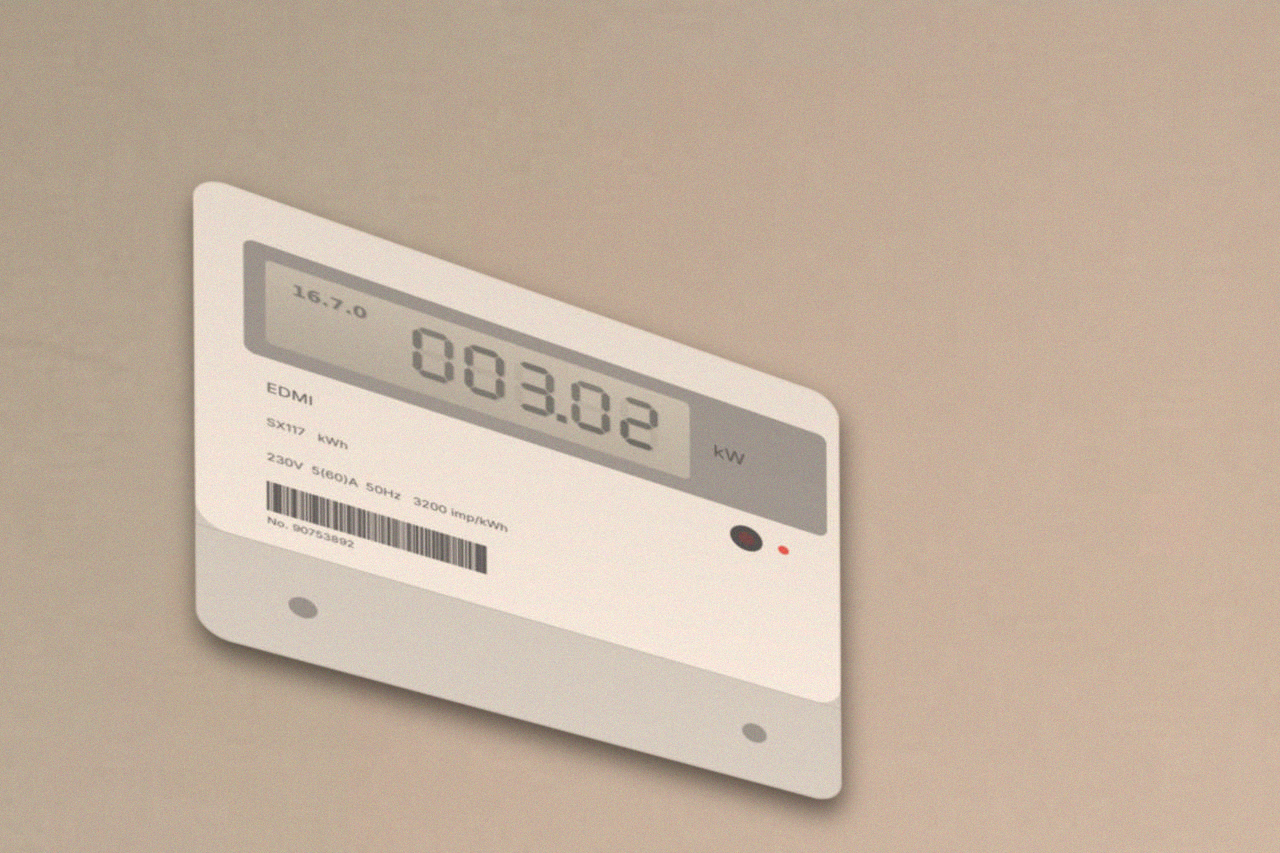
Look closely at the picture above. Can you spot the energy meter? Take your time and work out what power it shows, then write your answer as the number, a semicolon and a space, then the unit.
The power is 3.02; kW
